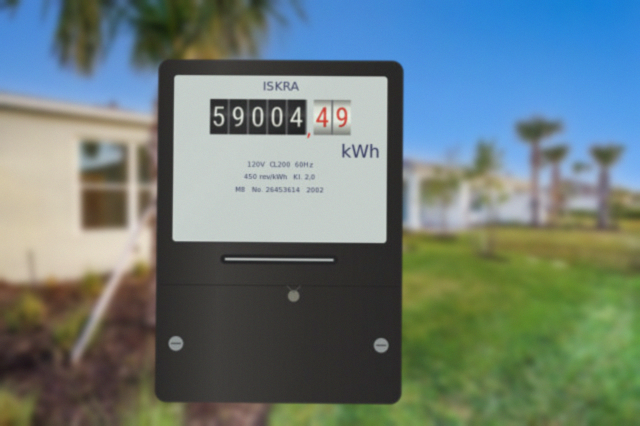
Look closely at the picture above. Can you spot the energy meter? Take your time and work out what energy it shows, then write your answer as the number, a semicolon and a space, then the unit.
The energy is 59004.49; kWh
